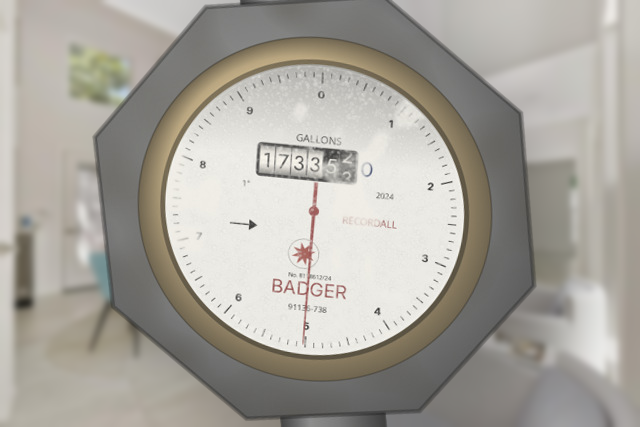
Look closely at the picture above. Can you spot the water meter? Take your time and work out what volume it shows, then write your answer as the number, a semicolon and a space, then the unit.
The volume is 1733525.0; gal
